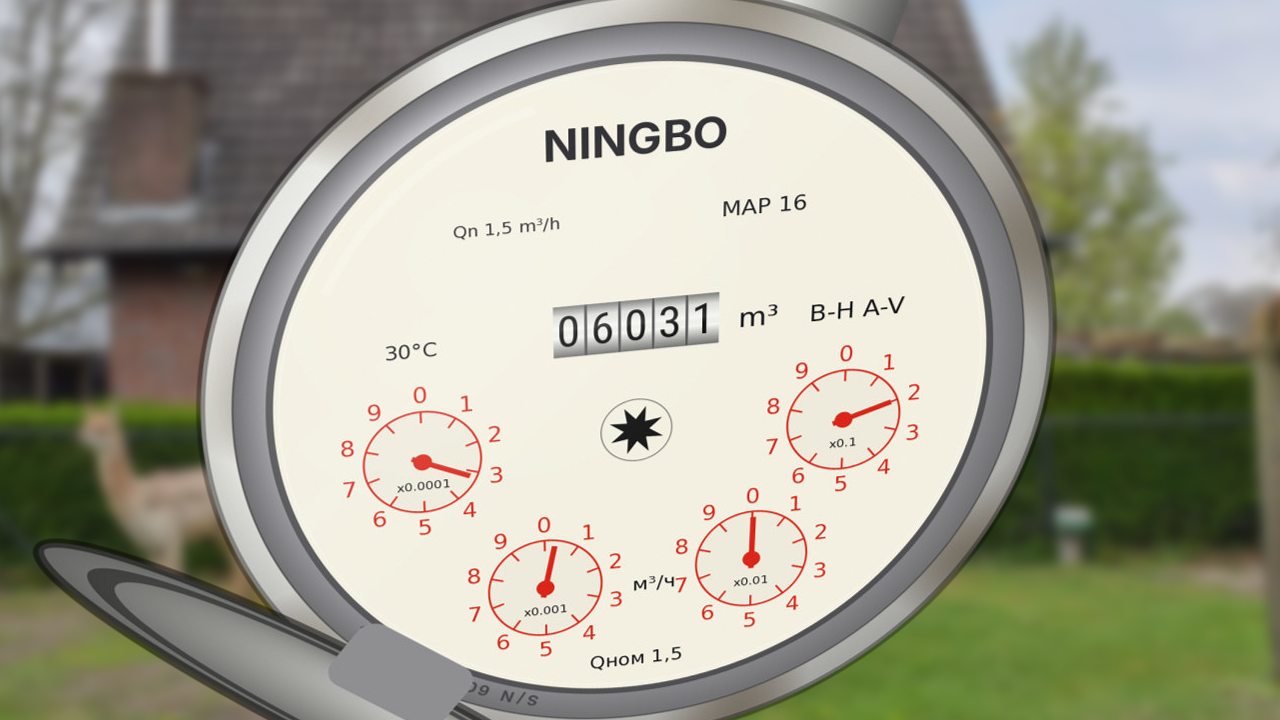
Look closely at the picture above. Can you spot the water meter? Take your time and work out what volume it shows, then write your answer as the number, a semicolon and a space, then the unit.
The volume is 6031.2003; m³
